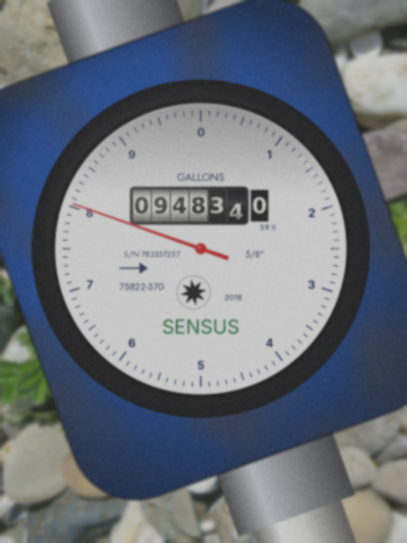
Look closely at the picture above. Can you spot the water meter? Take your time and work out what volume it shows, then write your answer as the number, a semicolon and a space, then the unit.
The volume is 948338.0; gal
